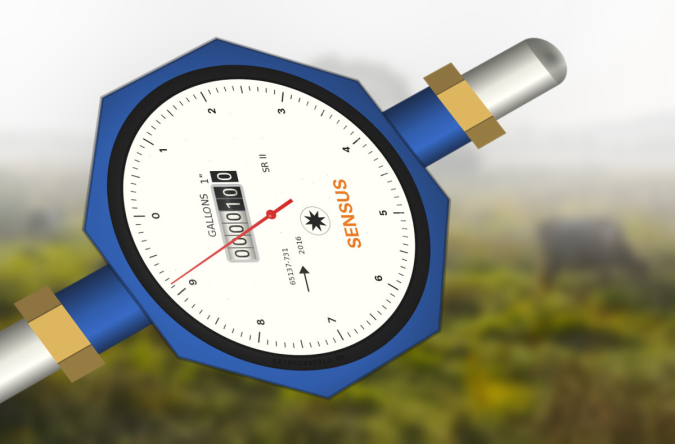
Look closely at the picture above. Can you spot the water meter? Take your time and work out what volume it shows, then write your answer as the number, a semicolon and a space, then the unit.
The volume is 99.1; gal
